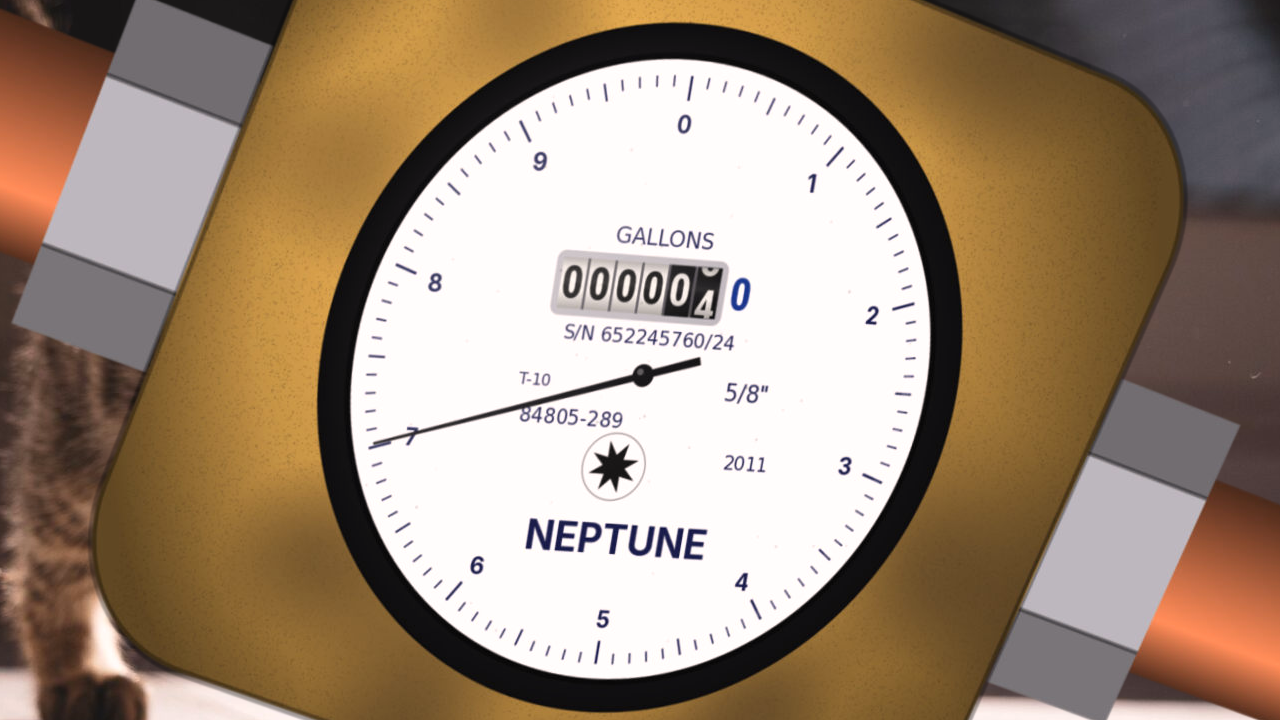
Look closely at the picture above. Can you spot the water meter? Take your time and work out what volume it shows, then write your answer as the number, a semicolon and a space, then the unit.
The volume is 37.0; gal
